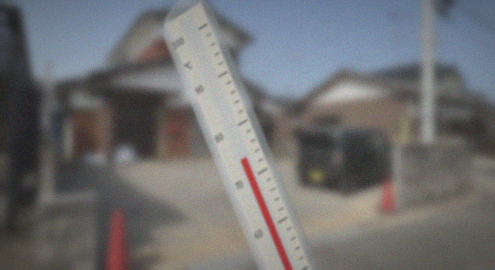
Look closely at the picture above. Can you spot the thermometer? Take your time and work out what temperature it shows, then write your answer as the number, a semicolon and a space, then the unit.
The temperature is 74; °C
